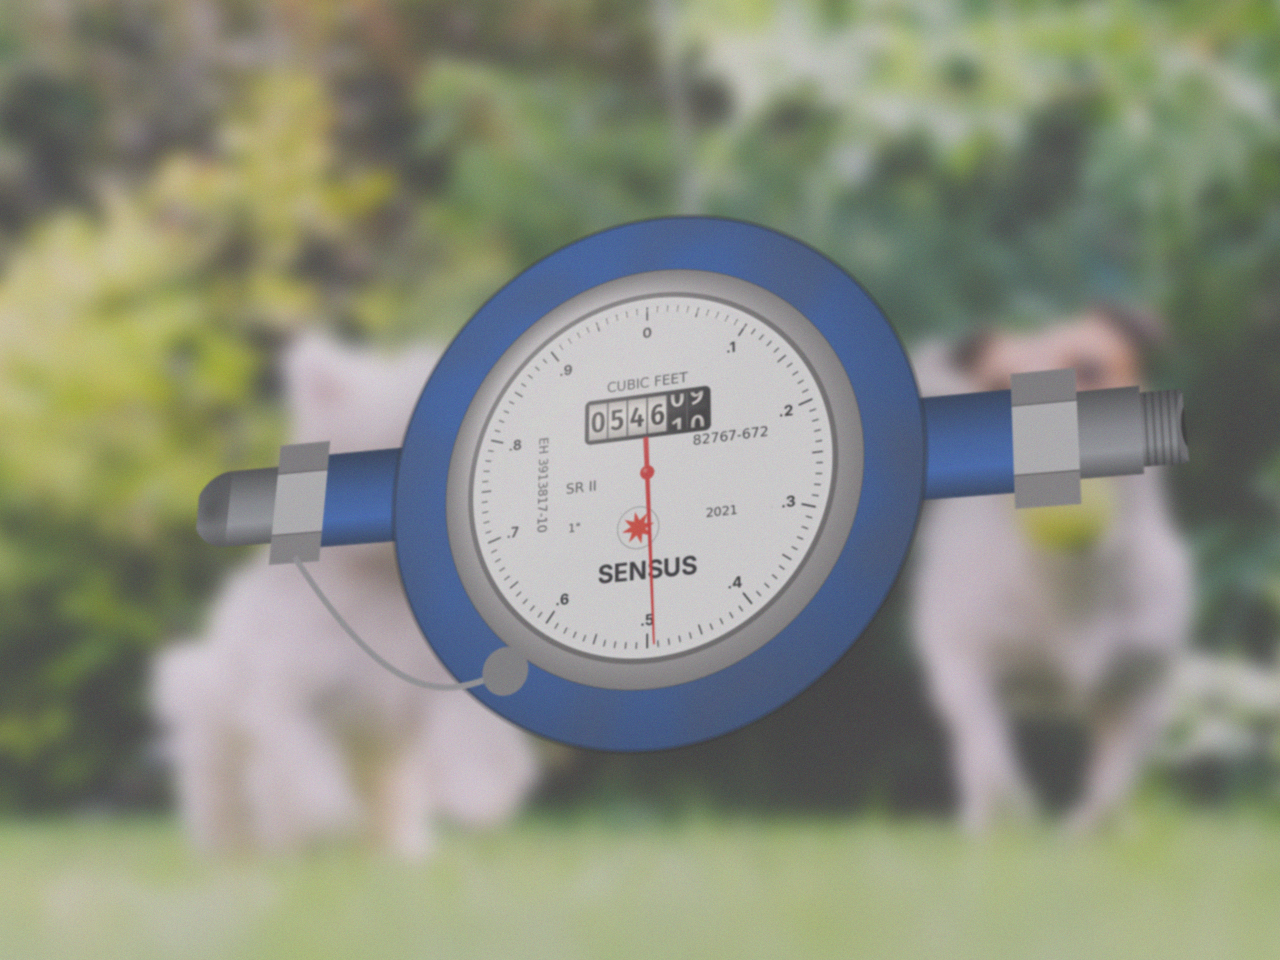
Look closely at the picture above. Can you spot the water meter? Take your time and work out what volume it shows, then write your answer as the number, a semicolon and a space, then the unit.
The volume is 54609.49; ft³
